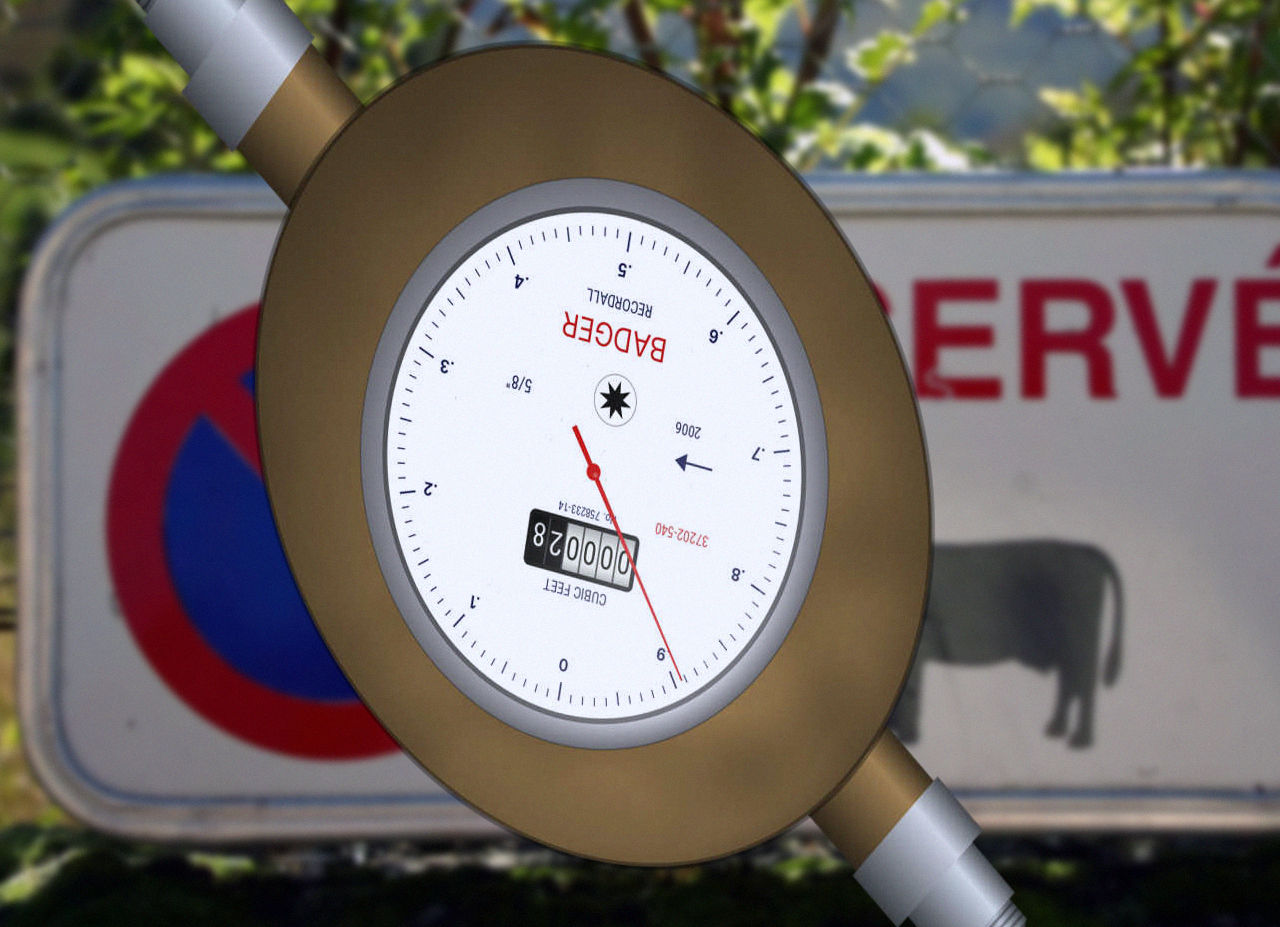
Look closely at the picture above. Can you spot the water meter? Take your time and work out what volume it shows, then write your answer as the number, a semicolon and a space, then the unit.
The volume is 27.89; ft³
